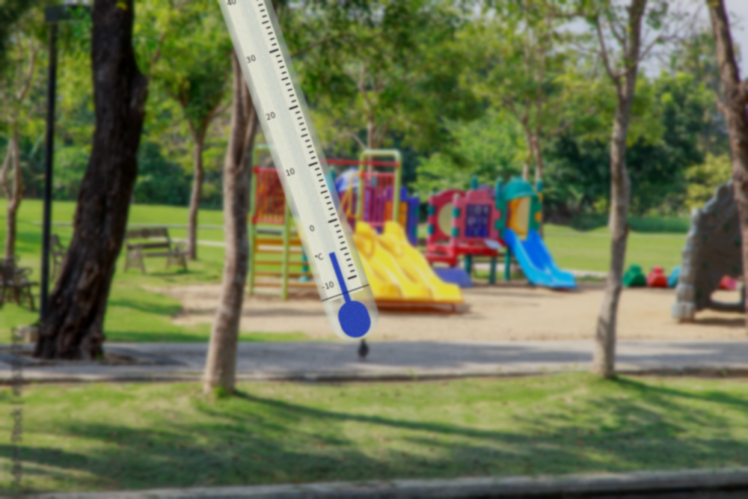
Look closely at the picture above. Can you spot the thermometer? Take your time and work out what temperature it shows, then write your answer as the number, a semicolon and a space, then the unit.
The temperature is -5; °C
